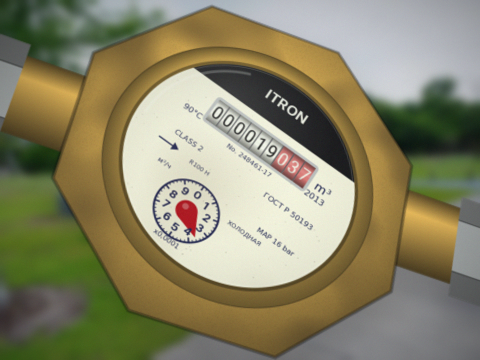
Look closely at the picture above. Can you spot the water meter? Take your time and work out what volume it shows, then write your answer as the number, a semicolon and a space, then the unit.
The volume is 19.0373; m³
